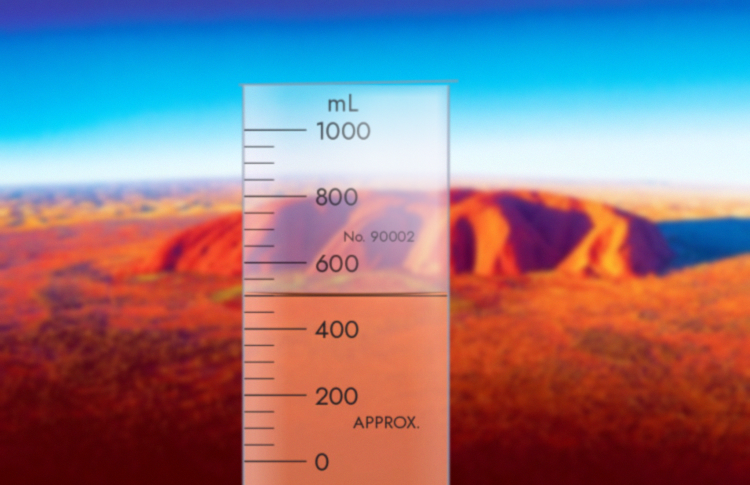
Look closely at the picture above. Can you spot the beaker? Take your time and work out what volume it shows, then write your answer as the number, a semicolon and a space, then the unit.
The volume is 500; mL
